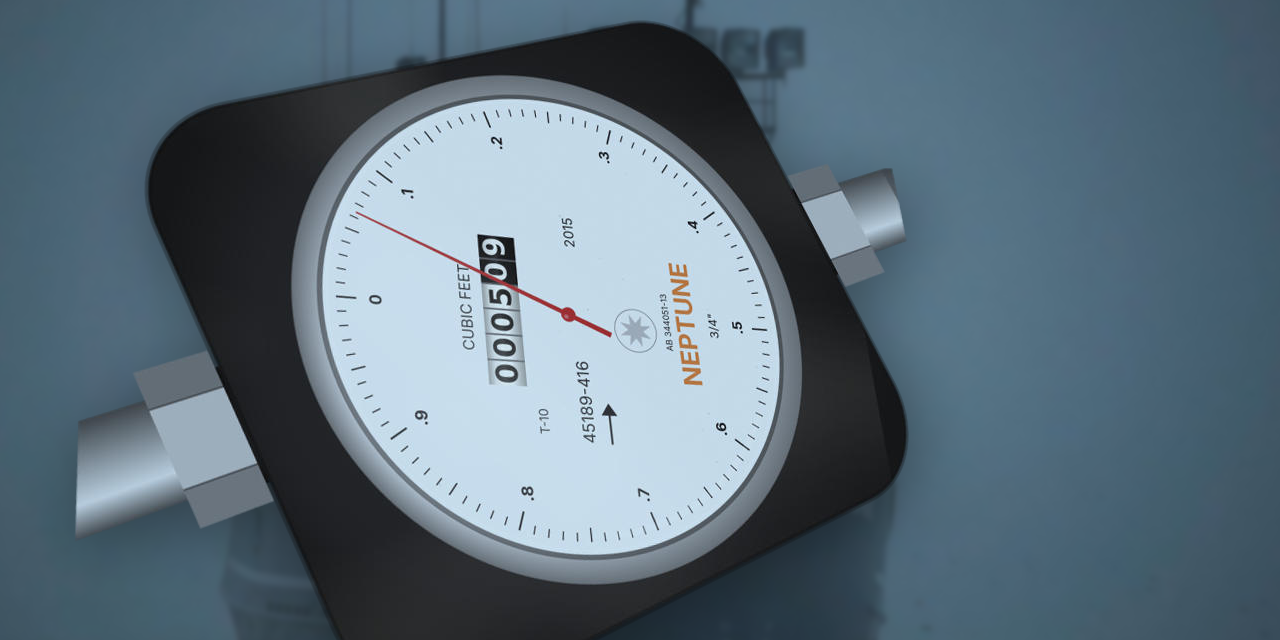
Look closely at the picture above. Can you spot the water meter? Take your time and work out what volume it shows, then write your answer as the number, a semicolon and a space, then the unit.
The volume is 509.06; ft³
